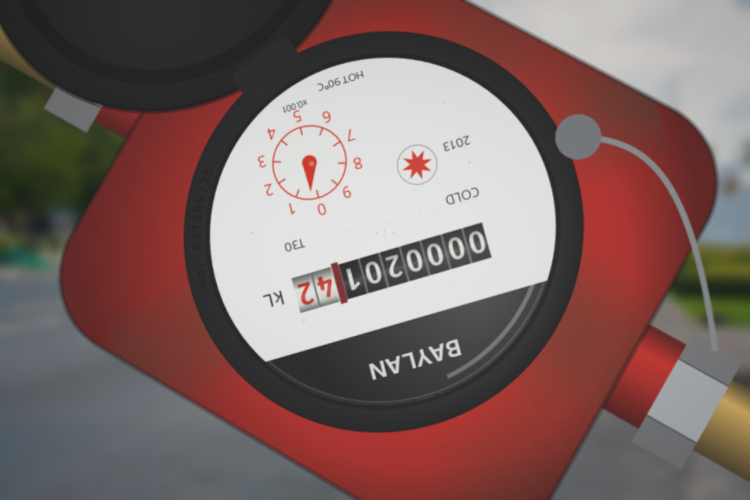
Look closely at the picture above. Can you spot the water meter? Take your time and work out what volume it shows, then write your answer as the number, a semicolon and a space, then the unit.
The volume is 201.420; kL
